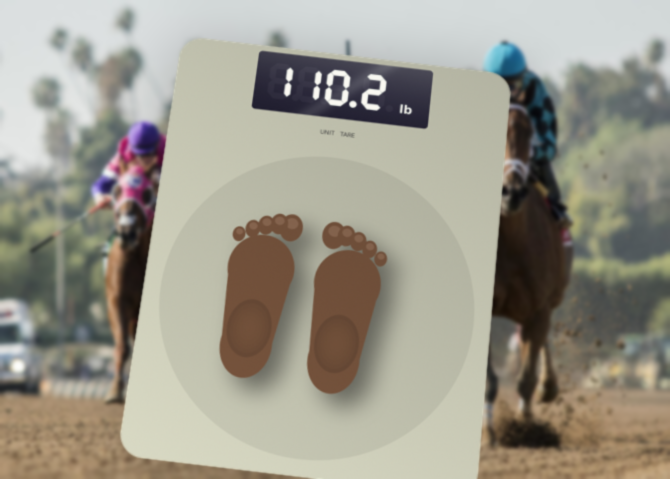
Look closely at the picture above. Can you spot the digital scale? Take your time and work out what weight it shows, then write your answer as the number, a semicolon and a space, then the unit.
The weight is 110.2; lb
